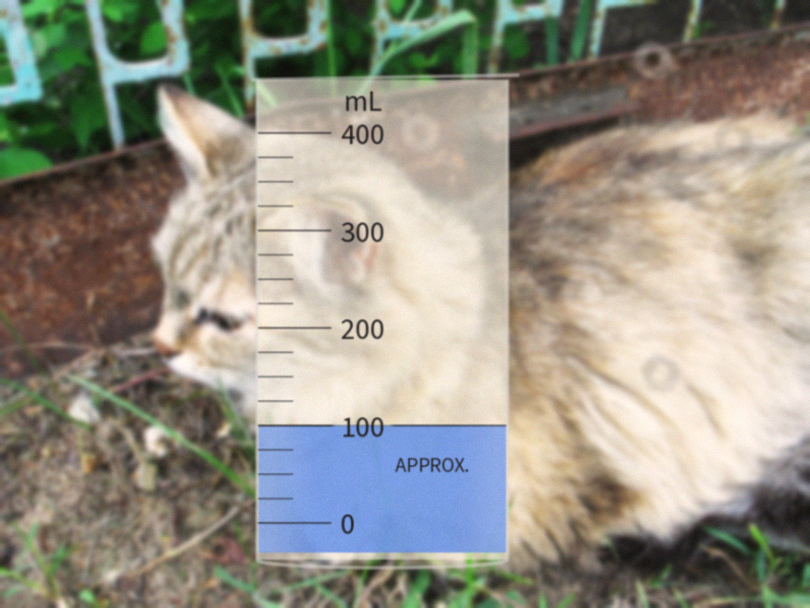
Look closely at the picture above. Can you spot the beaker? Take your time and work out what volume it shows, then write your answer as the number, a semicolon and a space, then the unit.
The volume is 100; mL
